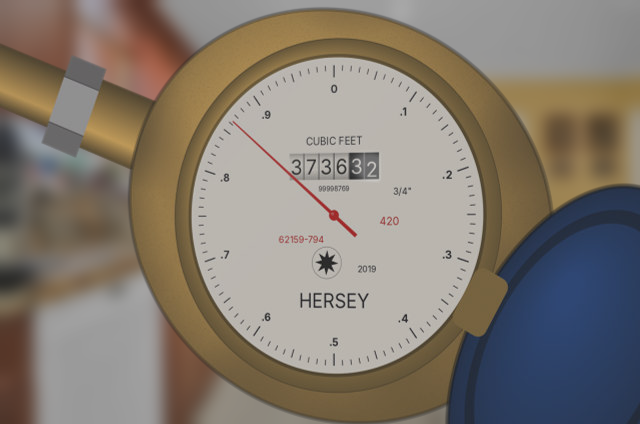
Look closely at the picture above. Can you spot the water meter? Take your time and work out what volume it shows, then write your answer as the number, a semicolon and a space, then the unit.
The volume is 373631.86; ft³
